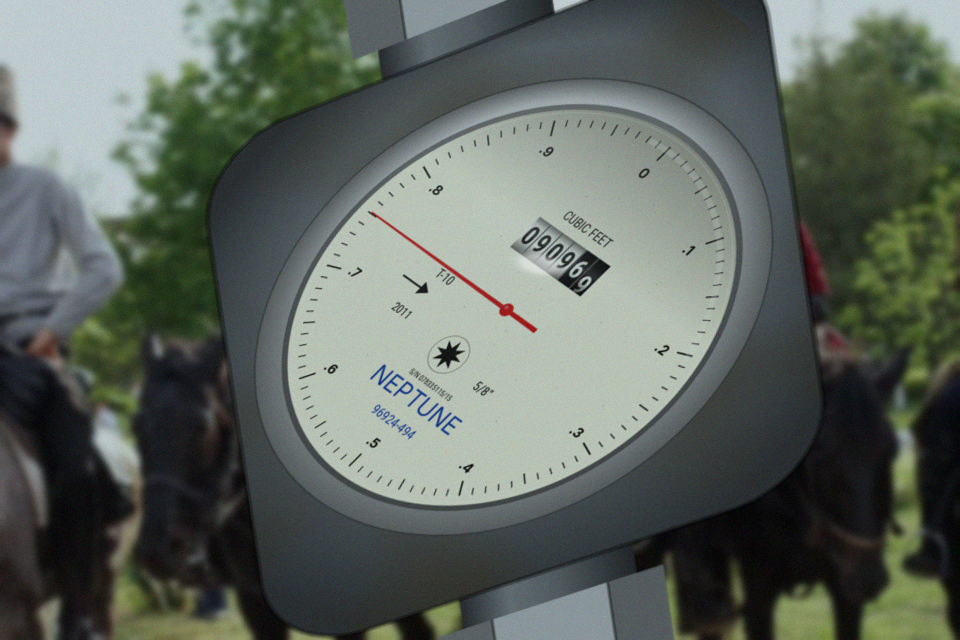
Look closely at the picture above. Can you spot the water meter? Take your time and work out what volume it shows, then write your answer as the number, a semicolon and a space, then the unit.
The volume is 90968.75; ft³
